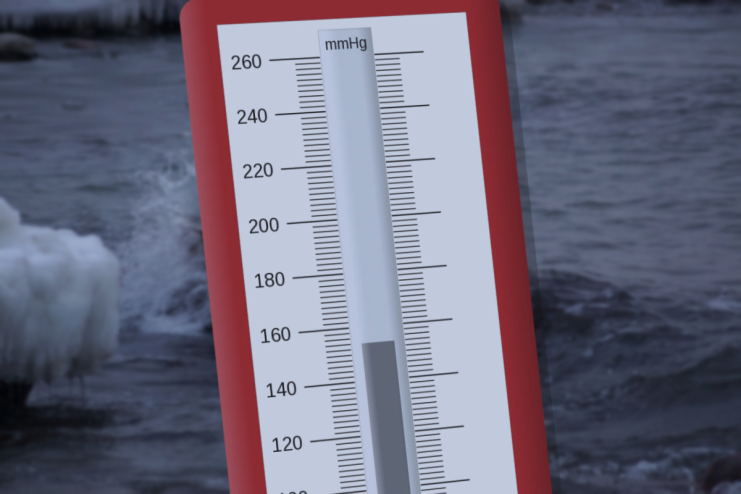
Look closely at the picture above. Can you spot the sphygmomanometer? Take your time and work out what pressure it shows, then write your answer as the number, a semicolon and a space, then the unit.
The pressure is 154; mmHg
